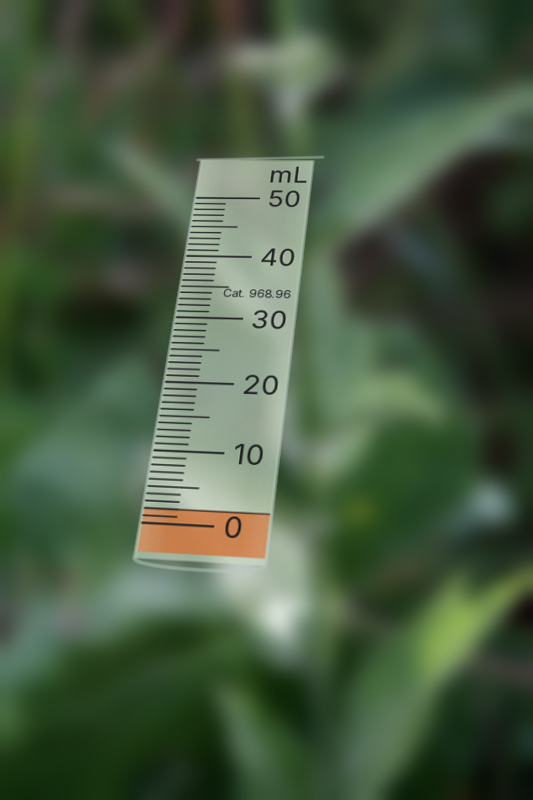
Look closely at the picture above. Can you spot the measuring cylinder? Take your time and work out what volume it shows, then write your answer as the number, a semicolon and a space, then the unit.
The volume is 2; mL
